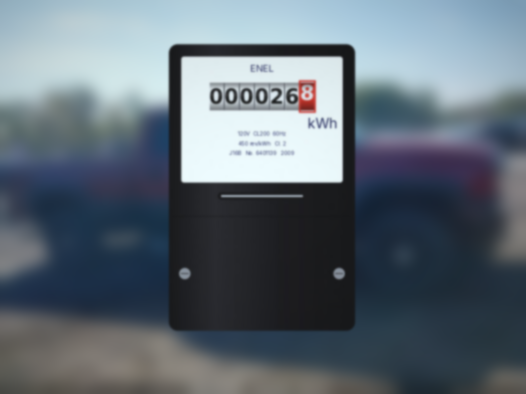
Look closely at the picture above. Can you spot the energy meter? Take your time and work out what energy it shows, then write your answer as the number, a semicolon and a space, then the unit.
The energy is 26.8; kWh
